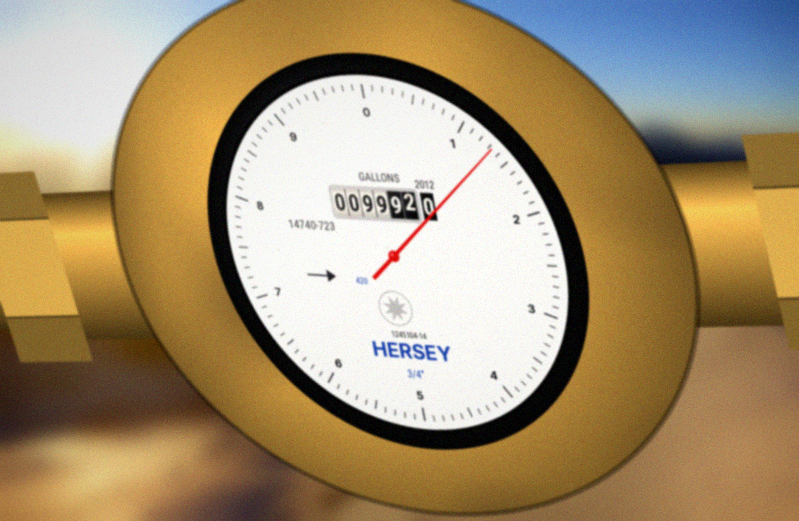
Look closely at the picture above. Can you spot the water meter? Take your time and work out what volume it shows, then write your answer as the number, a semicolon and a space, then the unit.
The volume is 99921.3; gal
